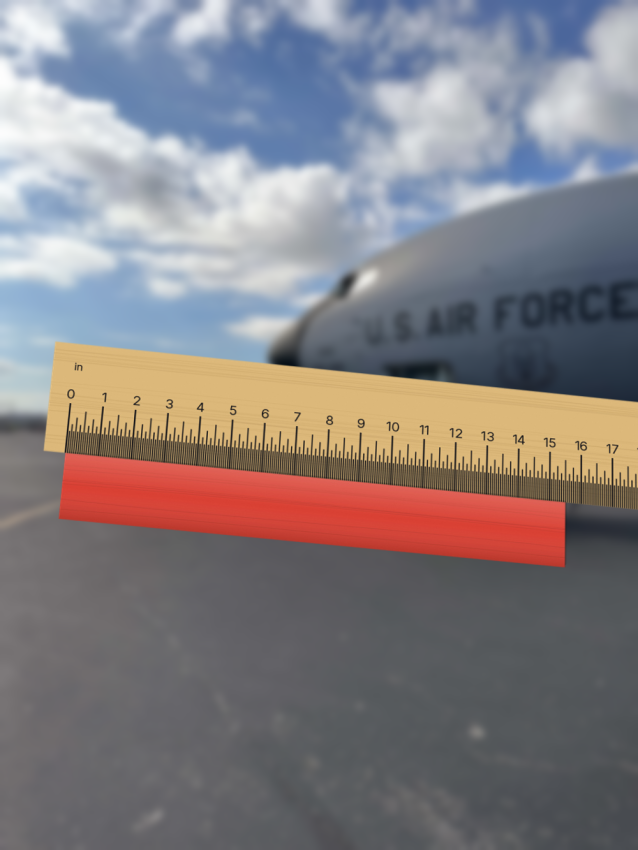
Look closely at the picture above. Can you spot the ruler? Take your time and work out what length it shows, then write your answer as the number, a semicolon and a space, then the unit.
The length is 15.5; in
